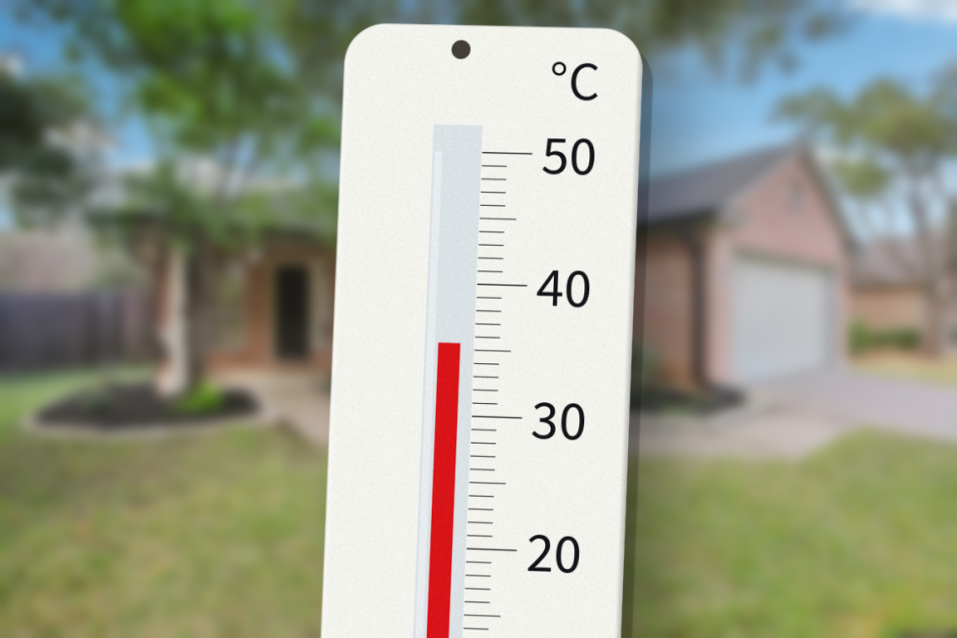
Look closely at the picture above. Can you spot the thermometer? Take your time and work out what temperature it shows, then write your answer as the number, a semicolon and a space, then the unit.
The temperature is 35.5; °C
